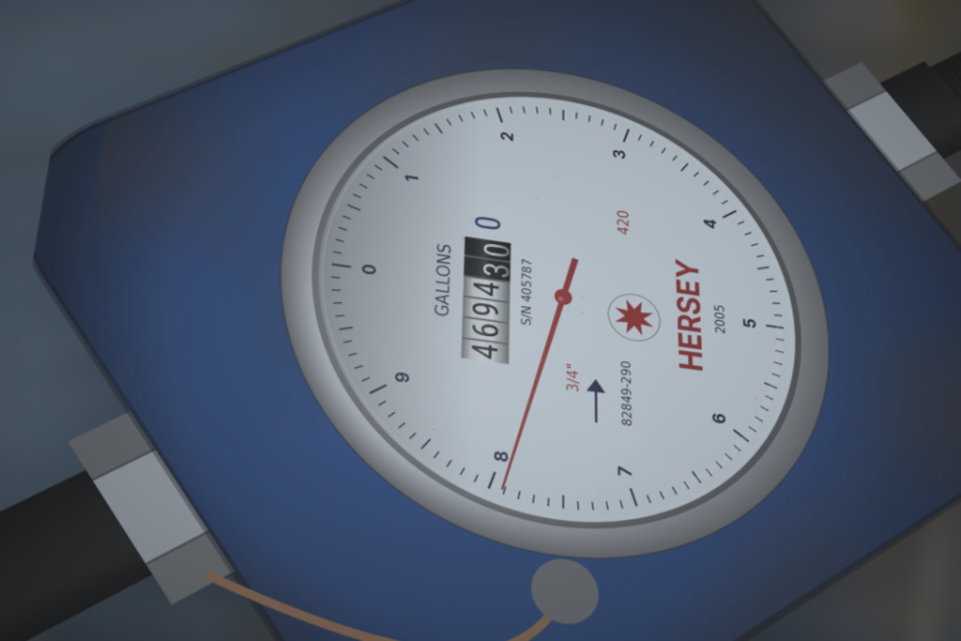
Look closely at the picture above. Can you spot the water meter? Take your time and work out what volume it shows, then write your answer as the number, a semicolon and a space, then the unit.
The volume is 4694297.9; gal
